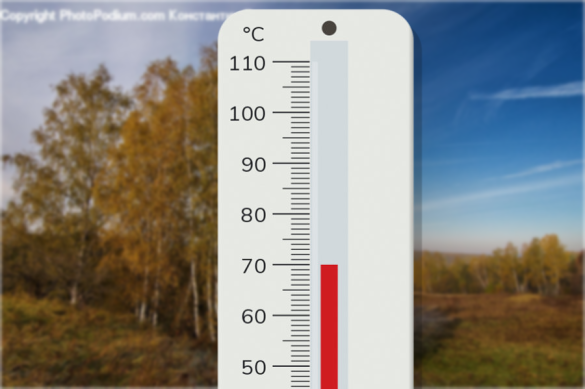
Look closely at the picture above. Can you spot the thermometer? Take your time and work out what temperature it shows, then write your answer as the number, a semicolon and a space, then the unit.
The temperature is 70; °C
